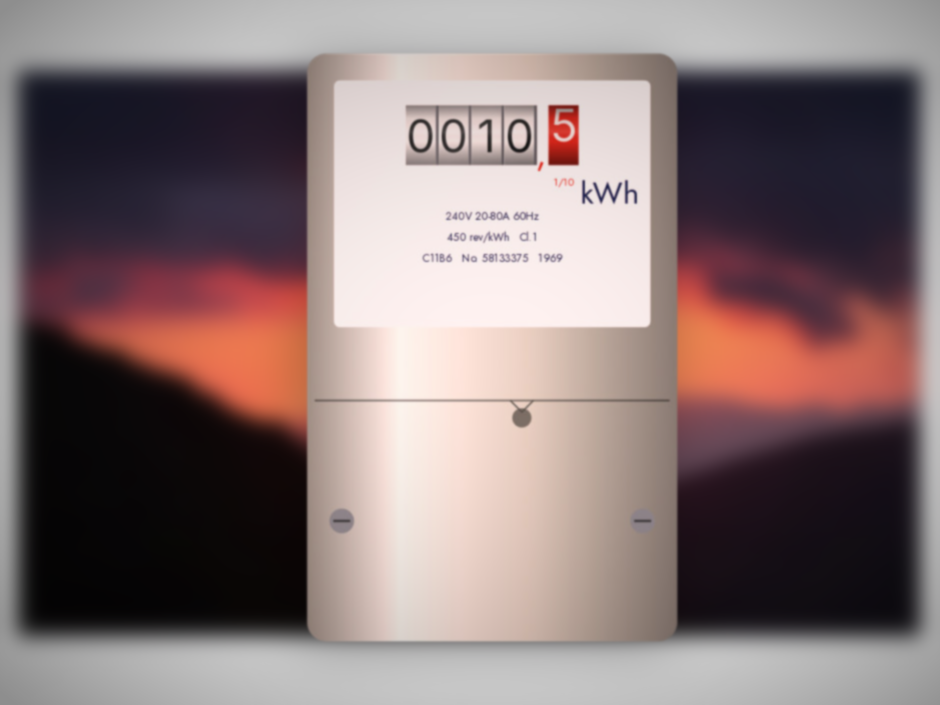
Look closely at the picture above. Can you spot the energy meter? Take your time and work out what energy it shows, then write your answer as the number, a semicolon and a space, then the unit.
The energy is 10.5; kWh
